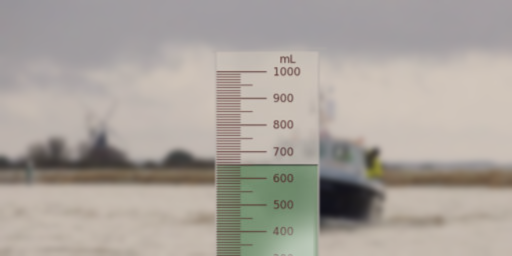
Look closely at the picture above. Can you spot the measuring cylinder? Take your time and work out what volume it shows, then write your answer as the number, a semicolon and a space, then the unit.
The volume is 650; mL
